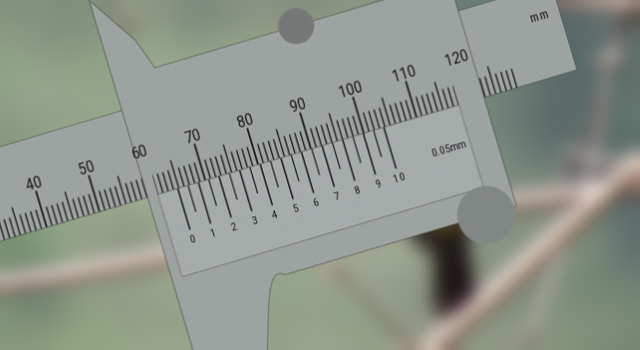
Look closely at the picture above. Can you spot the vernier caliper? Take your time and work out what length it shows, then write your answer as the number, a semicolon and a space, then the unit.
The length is 64.8; mm
